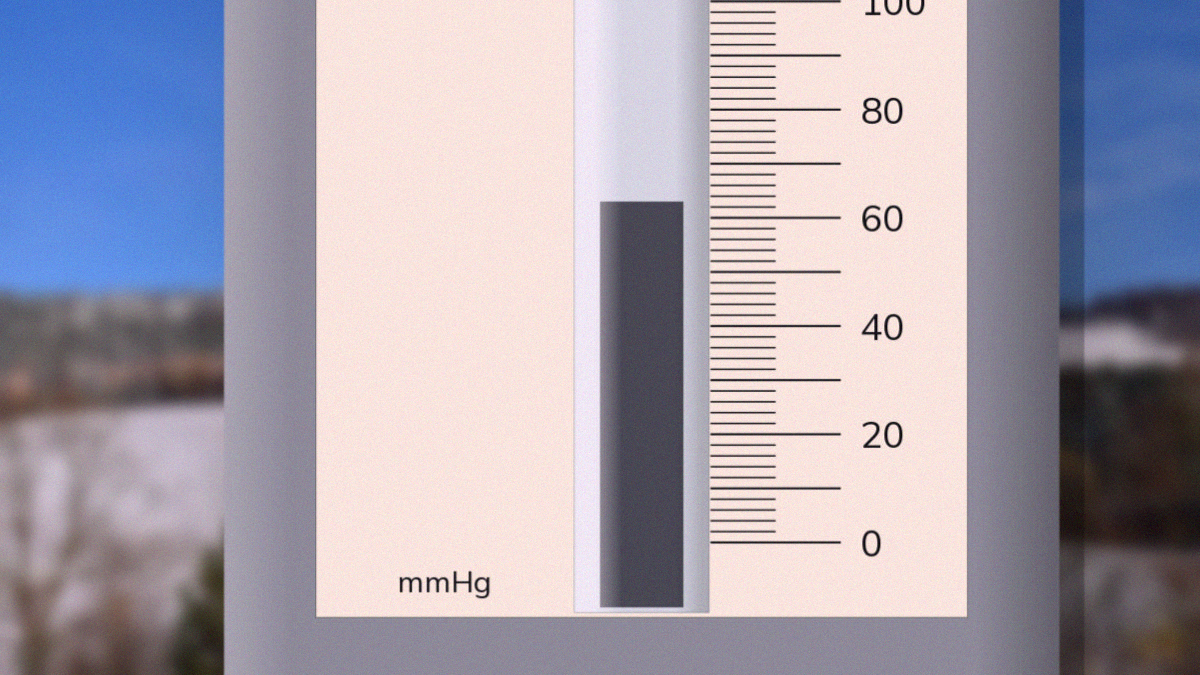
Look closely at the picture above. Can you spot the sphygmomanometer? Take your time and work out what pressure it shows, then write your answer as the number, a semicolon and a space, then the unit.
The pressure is 63; mmHg
